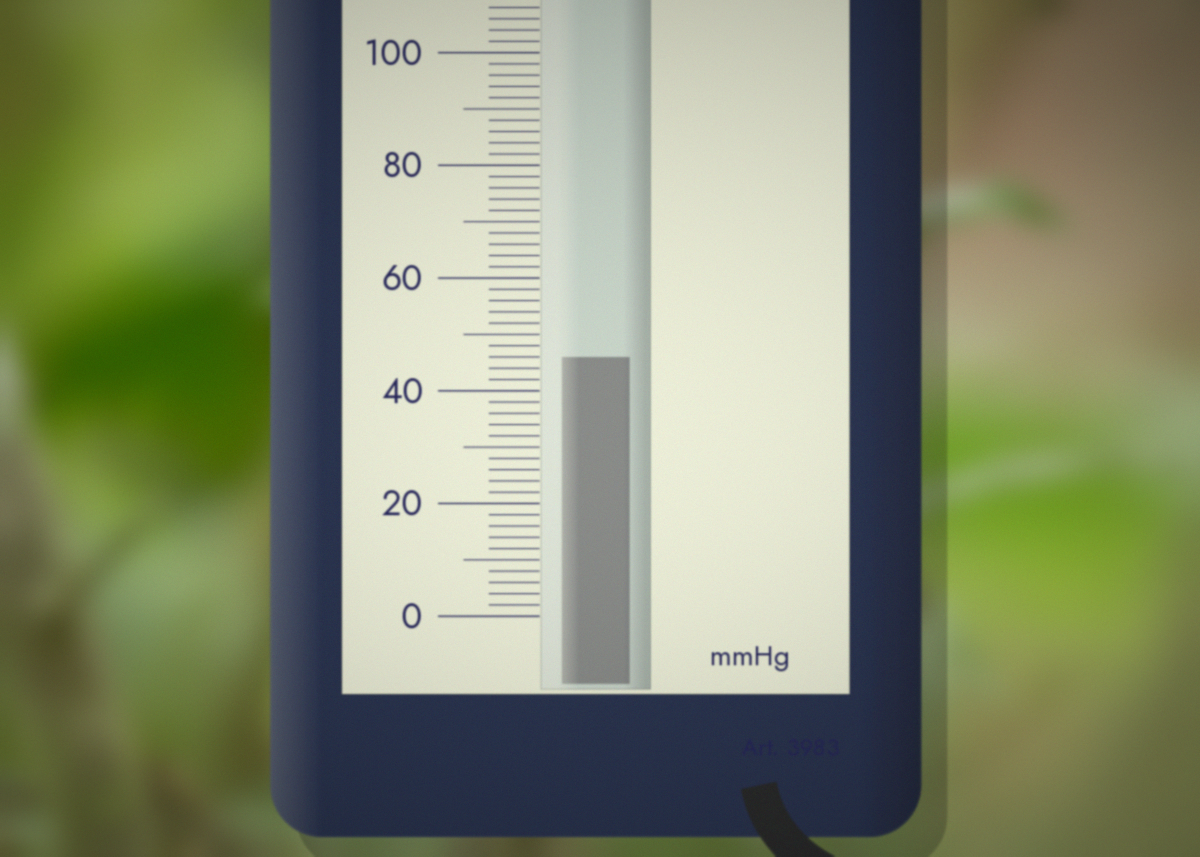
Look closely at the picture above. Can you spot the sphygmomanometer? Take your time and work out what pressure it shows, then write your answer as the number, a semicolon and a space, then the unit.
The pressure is 46; mmHg
